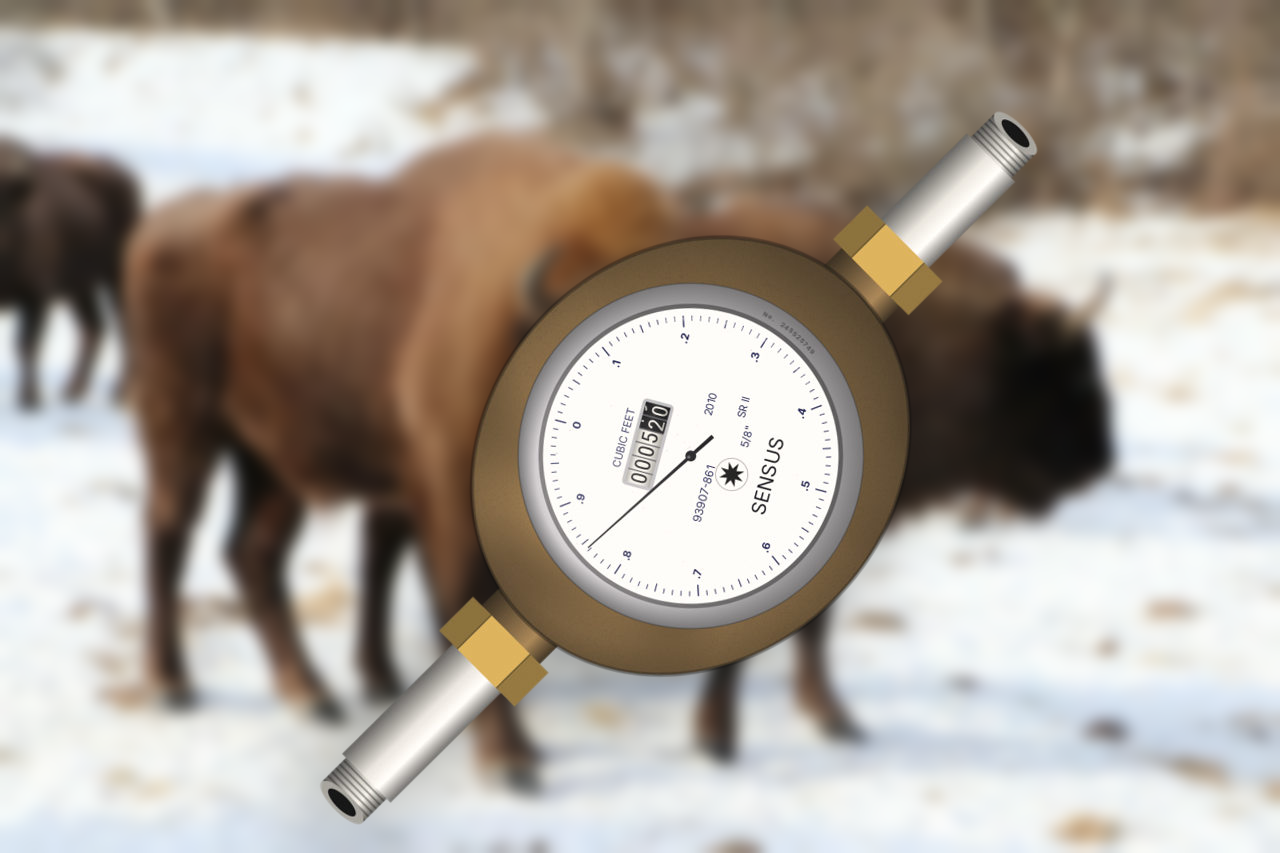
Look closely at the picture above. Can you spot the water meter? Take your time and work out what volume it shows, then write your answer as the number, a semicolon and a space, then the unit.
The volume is 519.84; ft³
